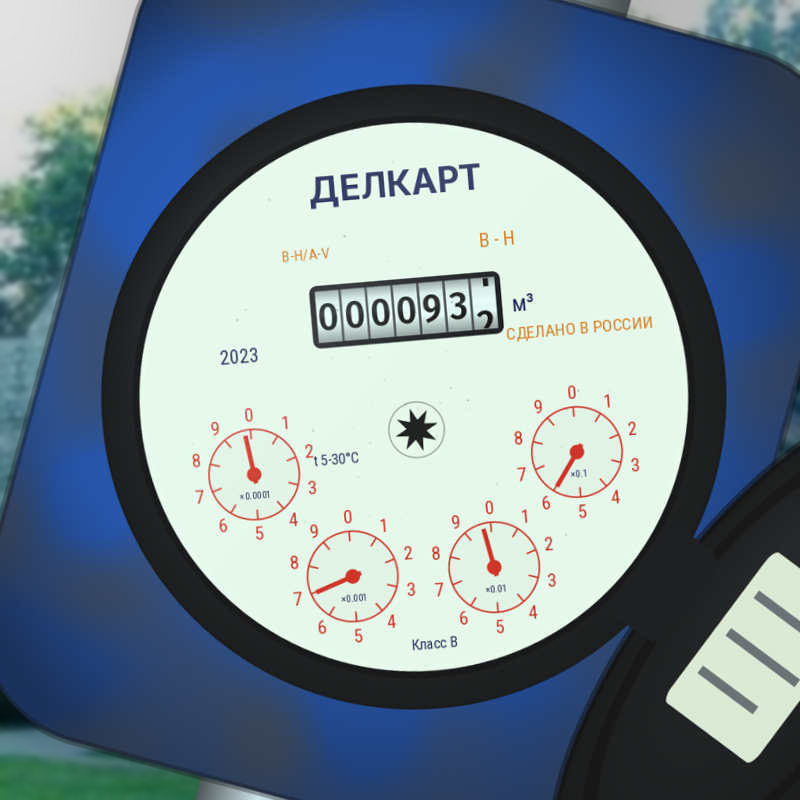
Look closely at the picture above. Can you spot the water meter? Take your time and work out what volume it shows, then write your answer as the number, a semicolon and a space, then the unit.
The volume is 931.5969; m³
